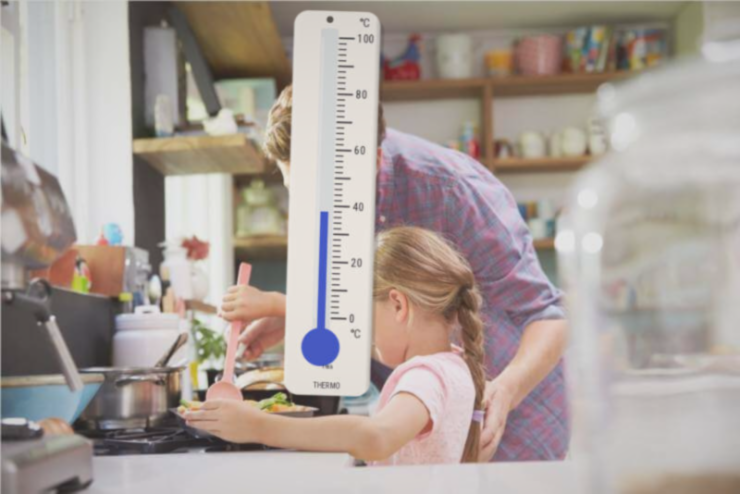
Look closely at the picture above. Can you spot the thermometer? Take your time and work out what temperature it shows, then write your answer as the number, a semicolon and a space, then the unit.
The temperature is 38; °C
